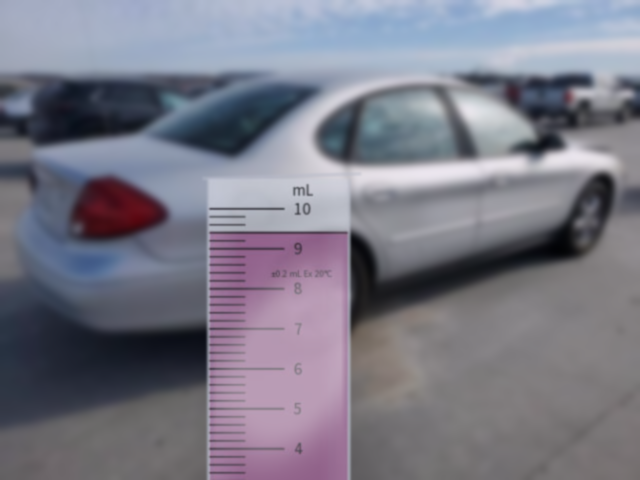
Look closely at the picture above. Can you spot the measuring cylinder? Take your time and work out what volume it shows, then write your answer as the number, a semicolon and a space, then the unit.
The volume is 9.4; mL
